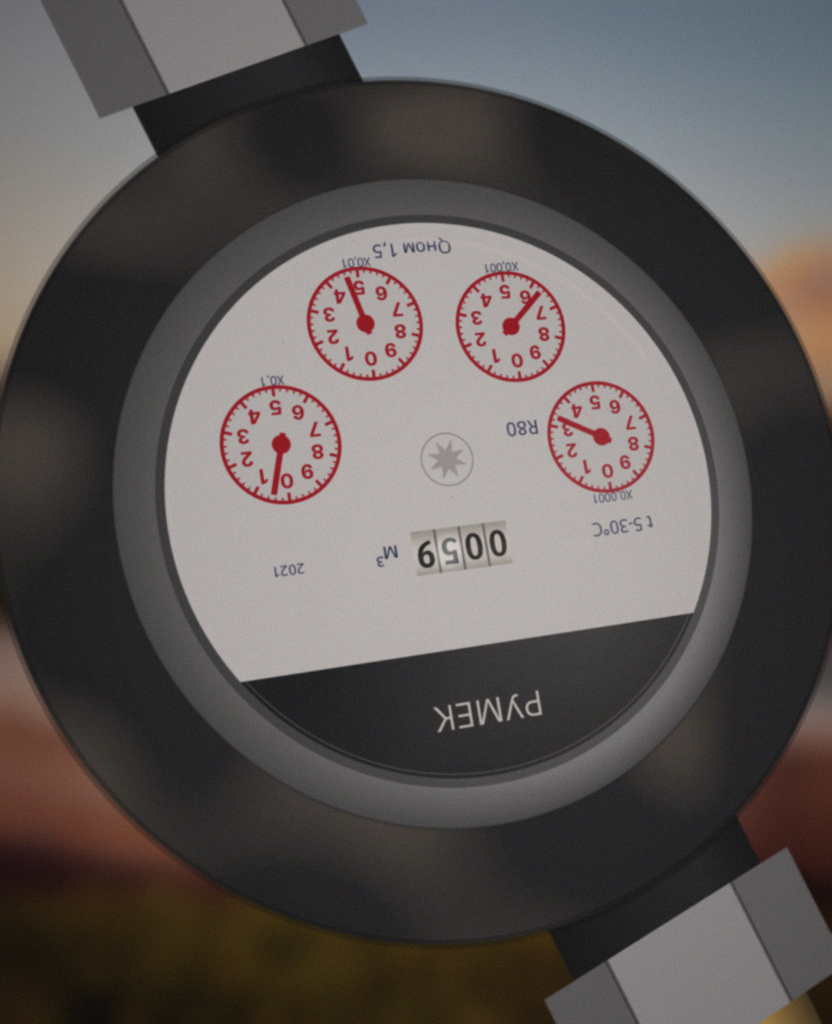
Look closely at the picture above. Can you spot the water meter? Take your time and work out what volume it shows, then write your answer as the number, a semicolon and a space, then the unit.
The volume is 59.0463; m³
